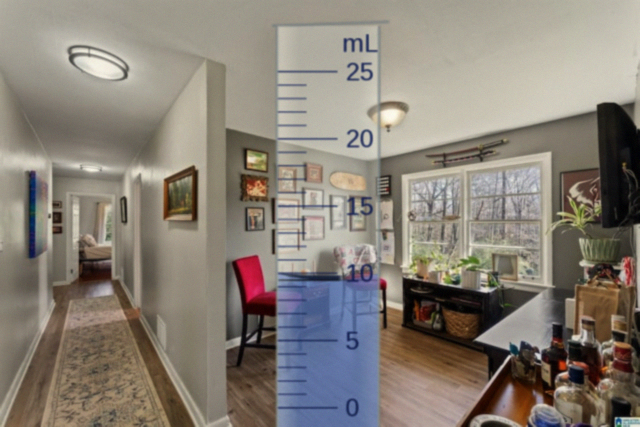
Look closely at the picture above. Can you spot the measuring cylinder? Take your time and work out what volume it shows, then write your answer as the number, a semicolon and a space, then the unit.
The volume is 9.5; mL
